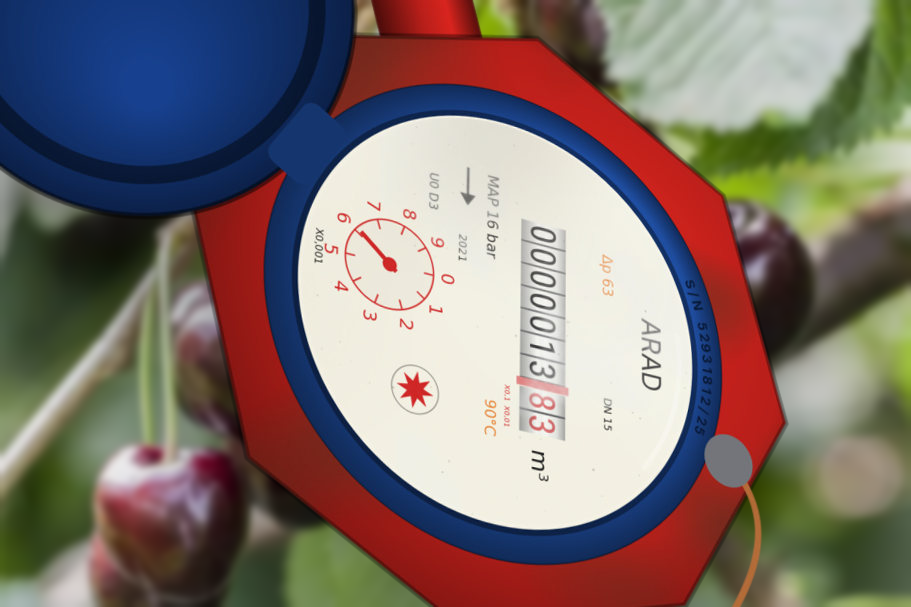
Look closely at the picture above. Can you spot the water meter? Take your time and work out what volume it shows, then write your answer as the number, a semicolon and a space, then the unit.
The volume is 13.836; m³
